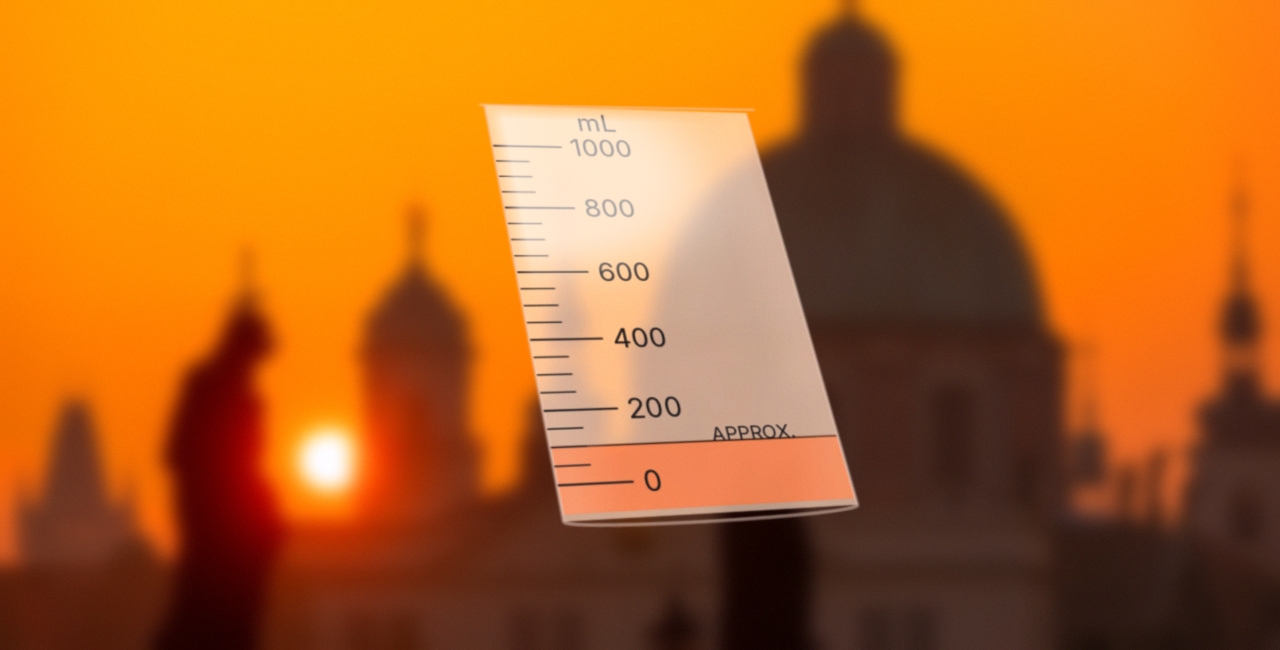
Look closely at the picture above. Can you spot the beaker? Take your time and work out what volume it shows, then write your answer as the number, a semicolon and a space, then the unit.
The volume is 100; mL
